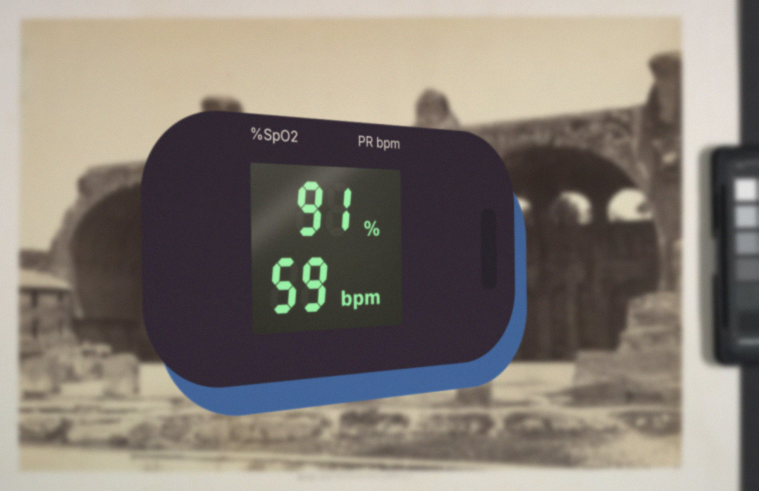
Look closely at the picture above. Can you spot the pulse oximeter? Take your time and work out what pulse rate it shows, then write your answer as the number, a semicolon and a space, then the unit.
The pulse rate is 59; bpm
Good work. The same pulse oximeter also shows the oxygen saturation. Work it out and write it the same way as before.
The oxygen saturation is 91; %
